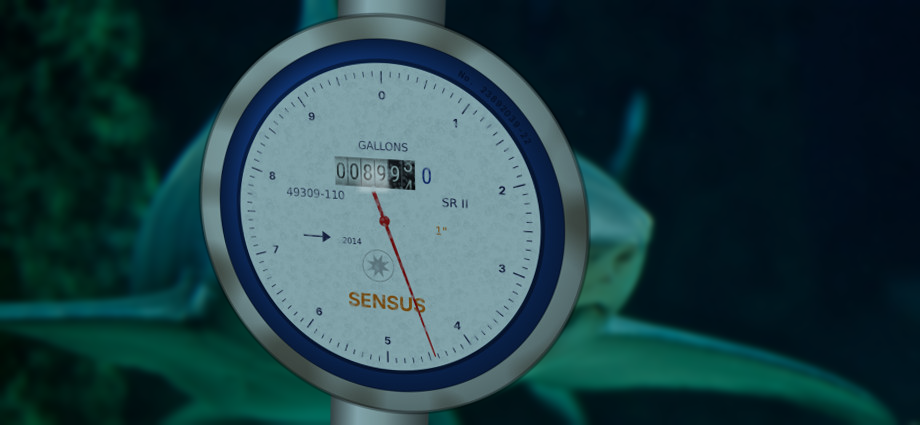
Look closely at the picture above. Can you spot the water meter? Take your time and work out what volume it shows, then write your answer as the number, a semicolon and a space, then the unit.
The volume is 89934.4; gal
